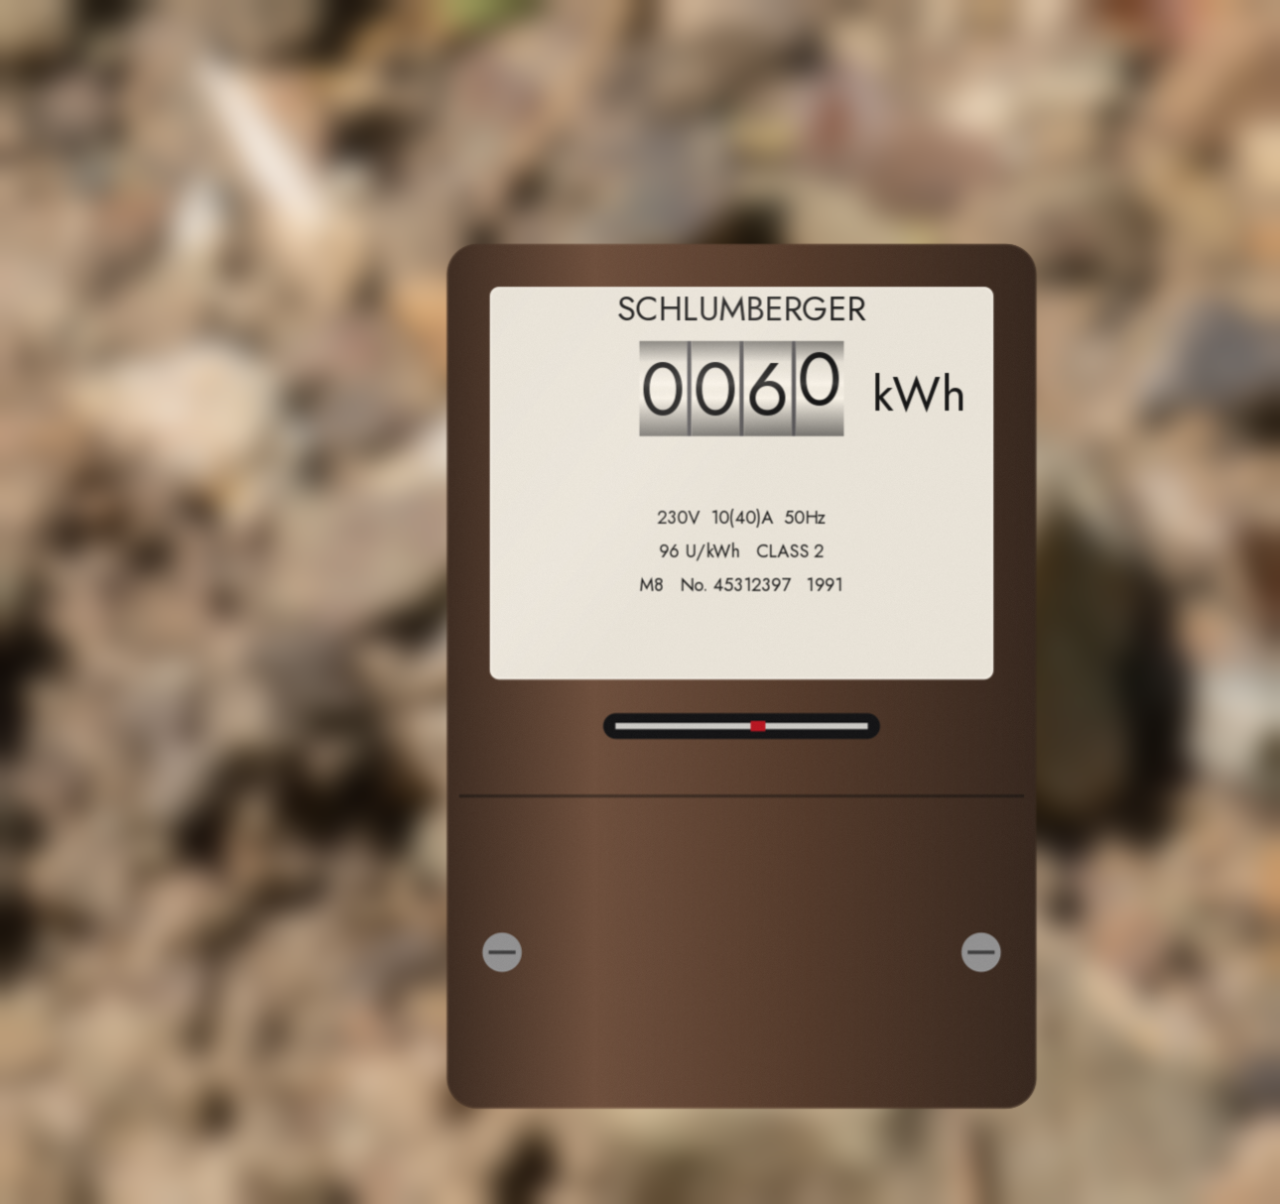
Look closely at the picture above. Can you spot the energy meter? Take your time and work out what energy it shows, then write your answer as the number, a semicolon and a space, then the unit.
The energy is 60; kWh
